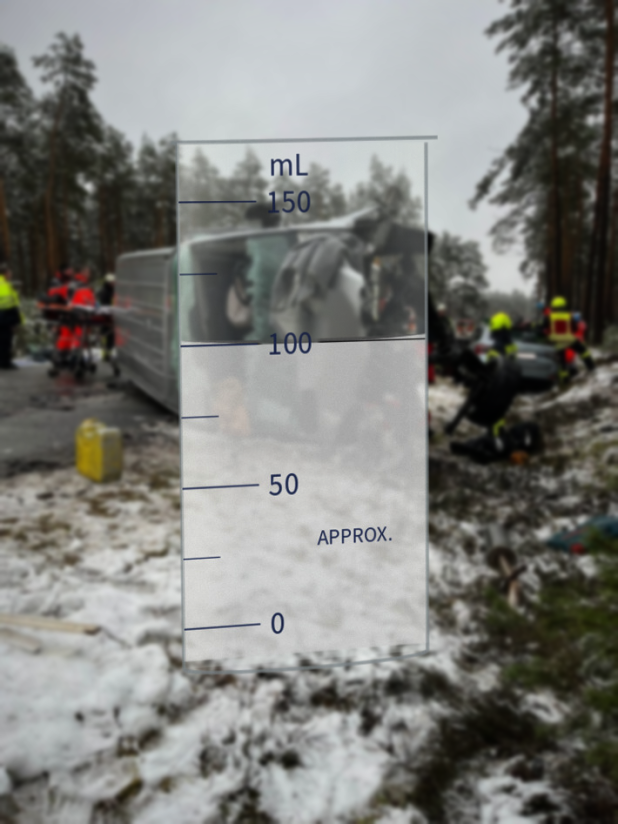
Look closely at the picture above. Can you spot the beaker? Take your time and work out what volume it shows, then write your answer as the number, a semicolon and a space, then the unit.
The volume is 100; mL
